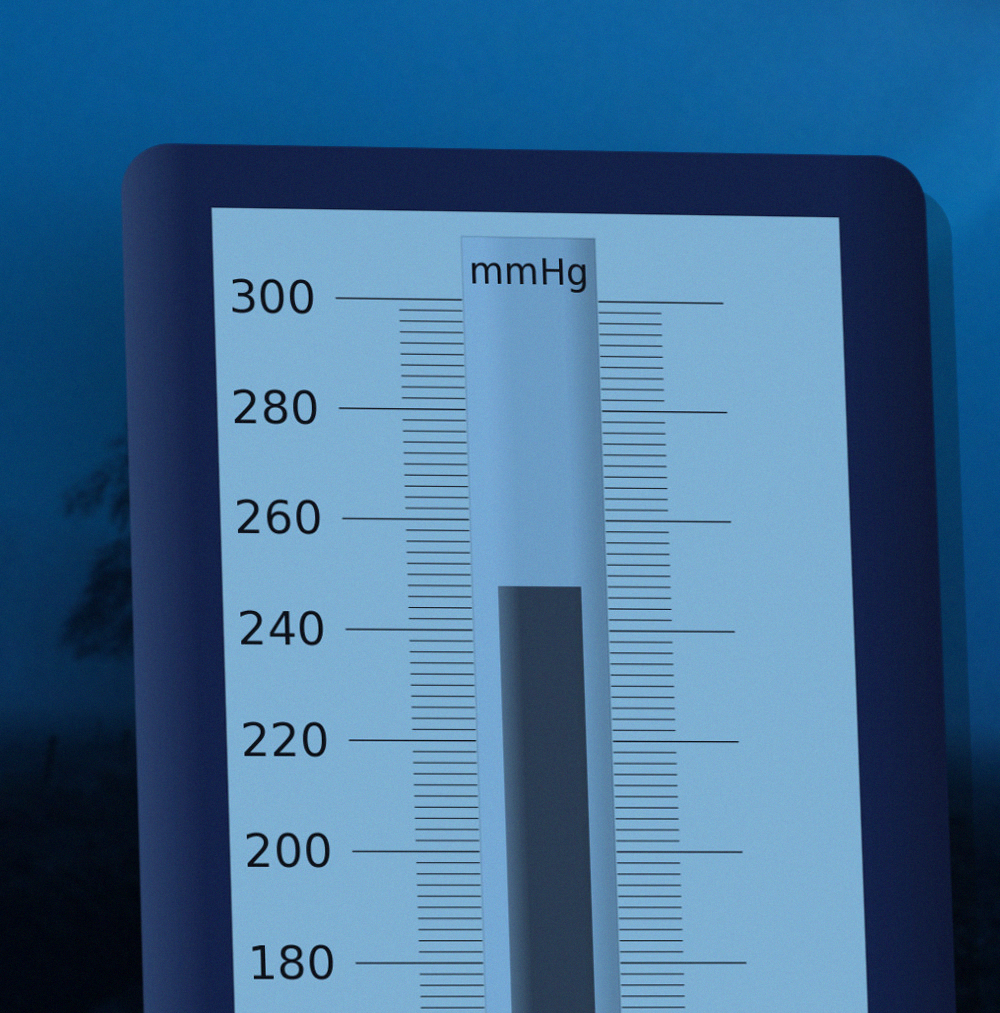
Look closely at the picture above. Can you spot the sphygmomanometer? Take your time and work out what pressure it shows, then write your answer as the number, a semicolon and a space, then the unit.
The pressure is 248; mmHg
